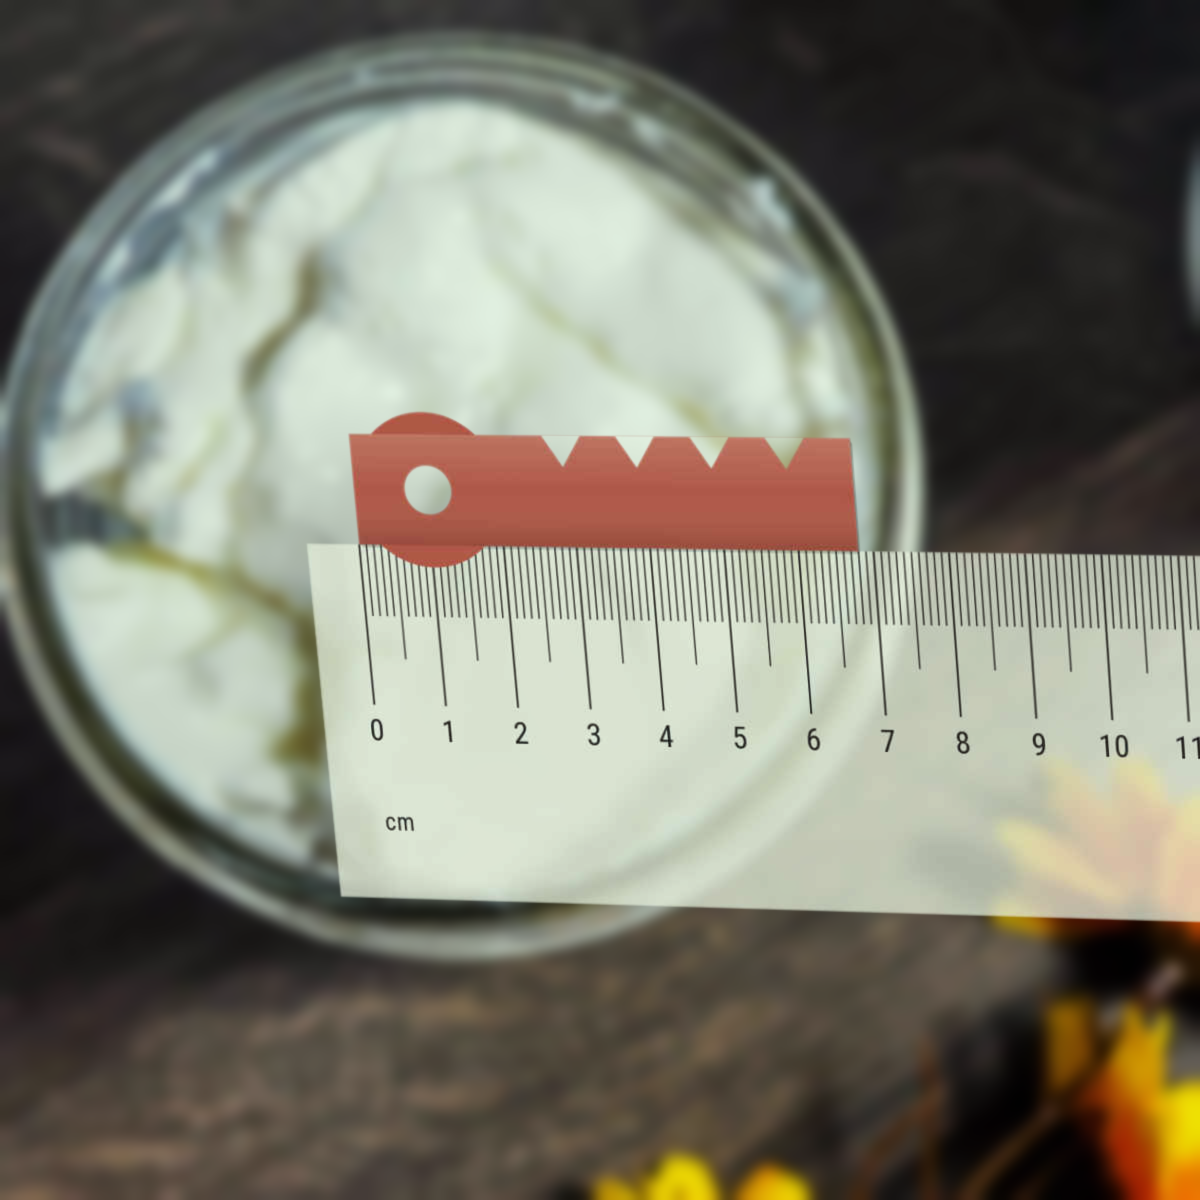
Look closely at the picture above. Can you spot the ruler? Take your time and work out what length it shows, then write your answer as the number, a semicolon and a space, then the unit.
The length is 6.8; cm
